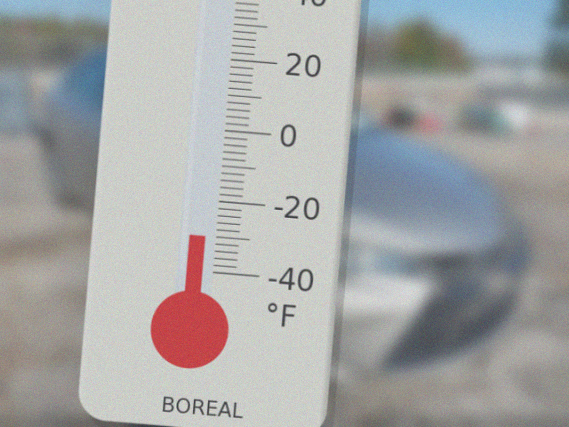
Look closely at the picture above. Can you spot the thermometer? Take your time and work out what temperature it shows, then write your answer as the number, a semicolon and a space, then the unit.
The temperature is -30; °F
